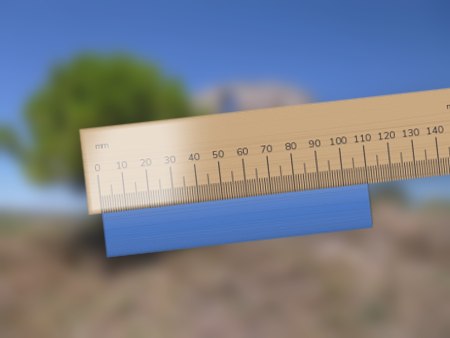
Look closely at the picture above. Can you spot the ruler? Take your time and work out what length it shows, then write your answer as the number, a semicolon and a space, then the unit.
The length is 110; mm
